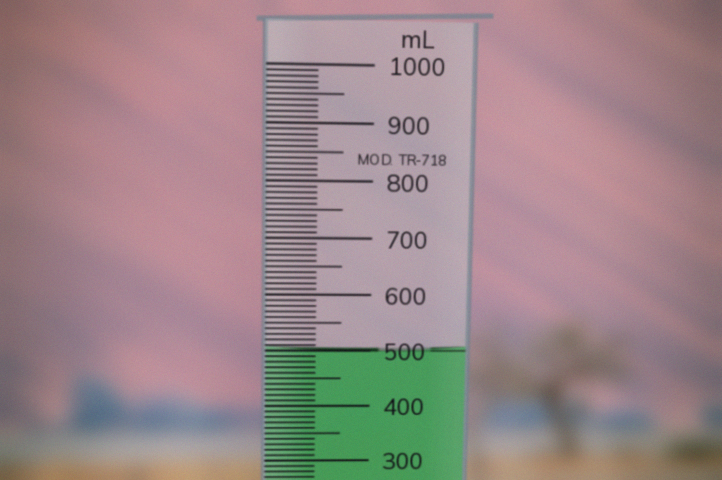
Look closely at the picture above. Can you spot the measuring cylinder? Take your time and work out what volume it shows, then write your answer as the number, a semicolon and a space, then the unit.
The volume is 500; mL
